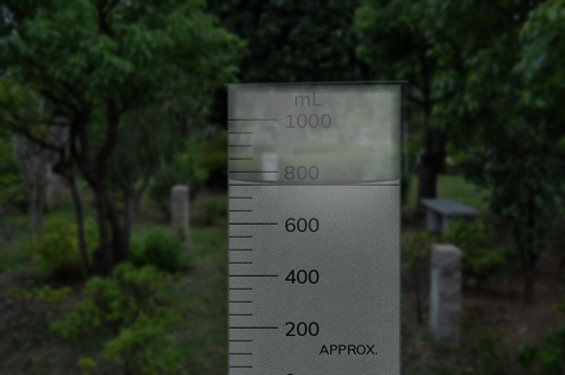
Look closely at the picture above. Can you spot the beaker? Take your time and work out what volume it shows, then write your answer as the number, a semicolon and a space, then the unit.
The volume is 750; mL
